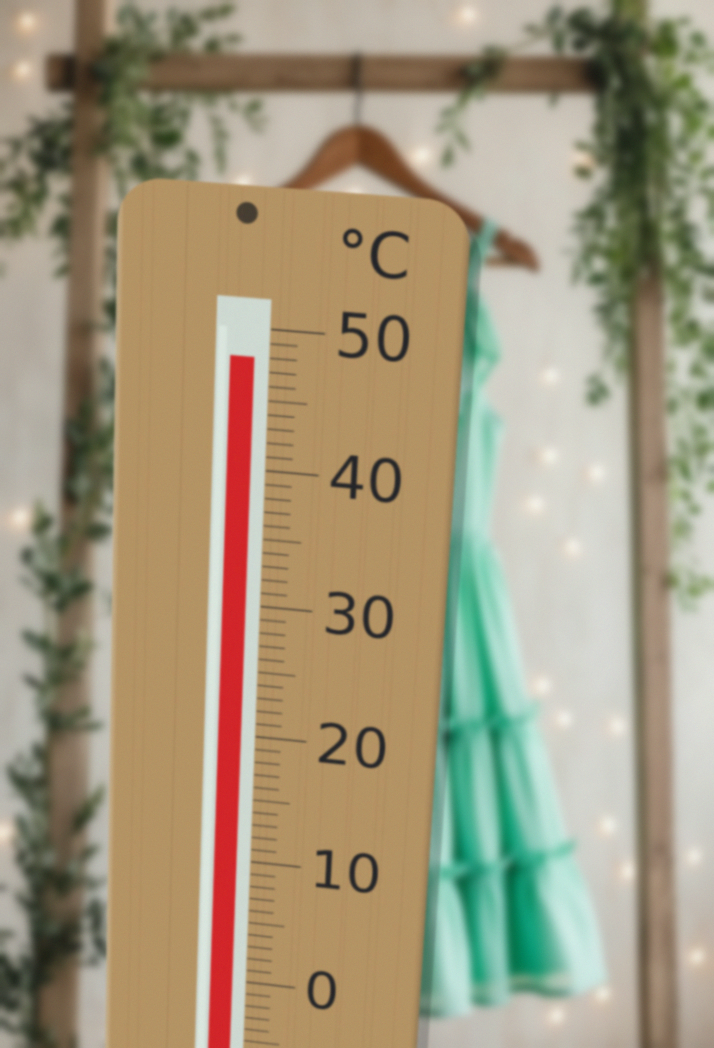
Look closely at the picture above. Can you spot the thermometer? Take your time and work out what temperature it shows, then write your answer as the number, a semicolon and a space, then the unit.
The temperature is 48; °C
